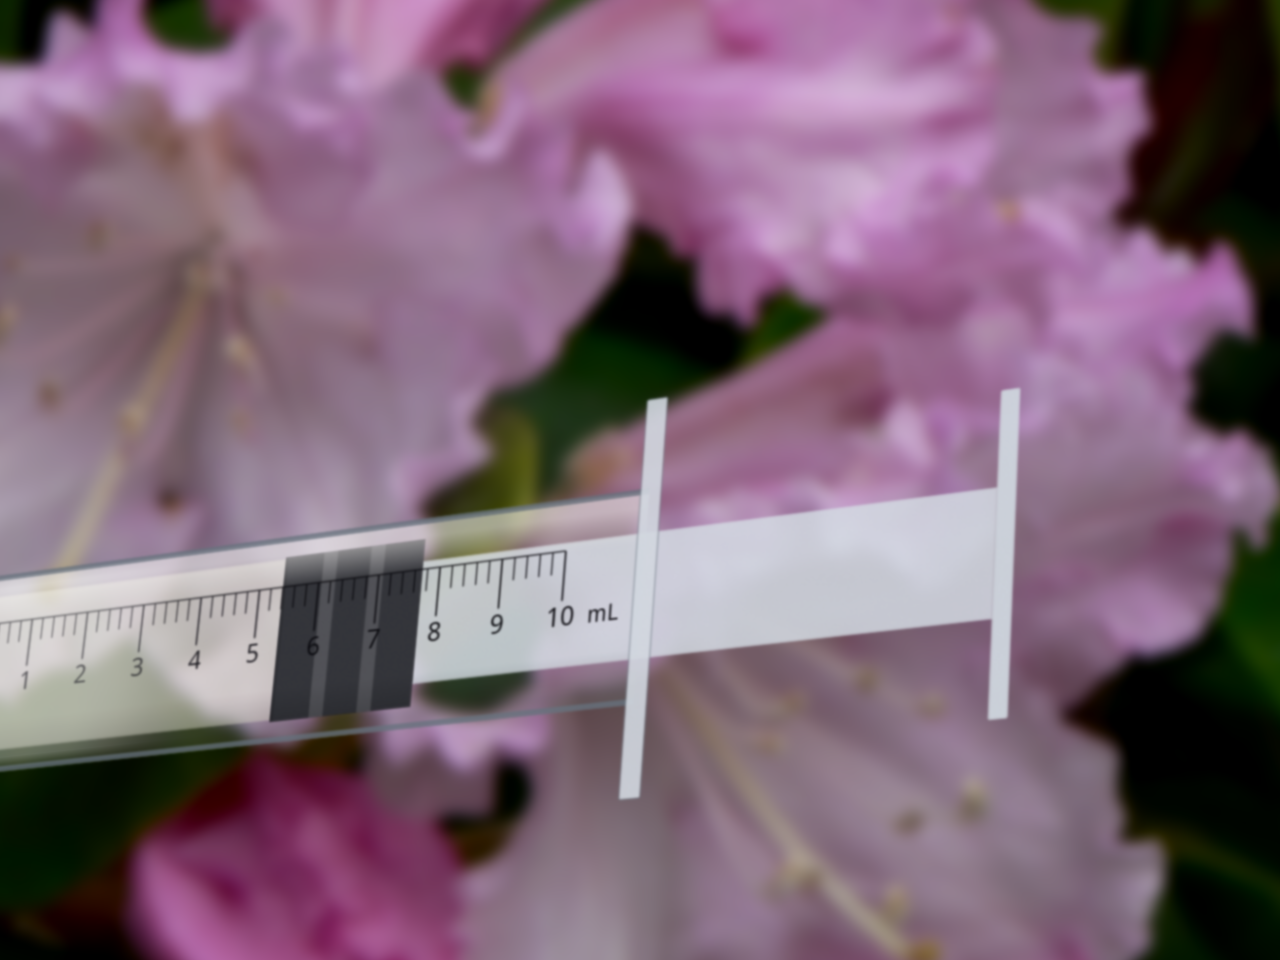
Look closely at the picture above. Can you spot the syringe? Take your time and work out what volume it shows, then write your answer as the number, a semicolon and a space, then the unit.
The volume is 5.4; mL
